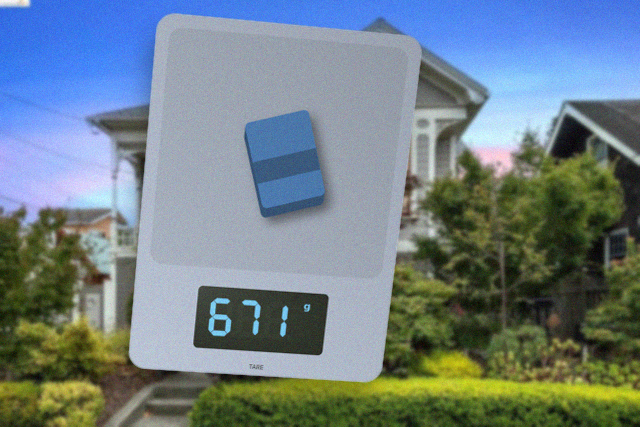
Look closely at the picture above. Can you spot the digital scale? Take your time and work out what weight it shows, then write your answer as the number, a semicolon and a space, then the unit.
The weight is 671; g
